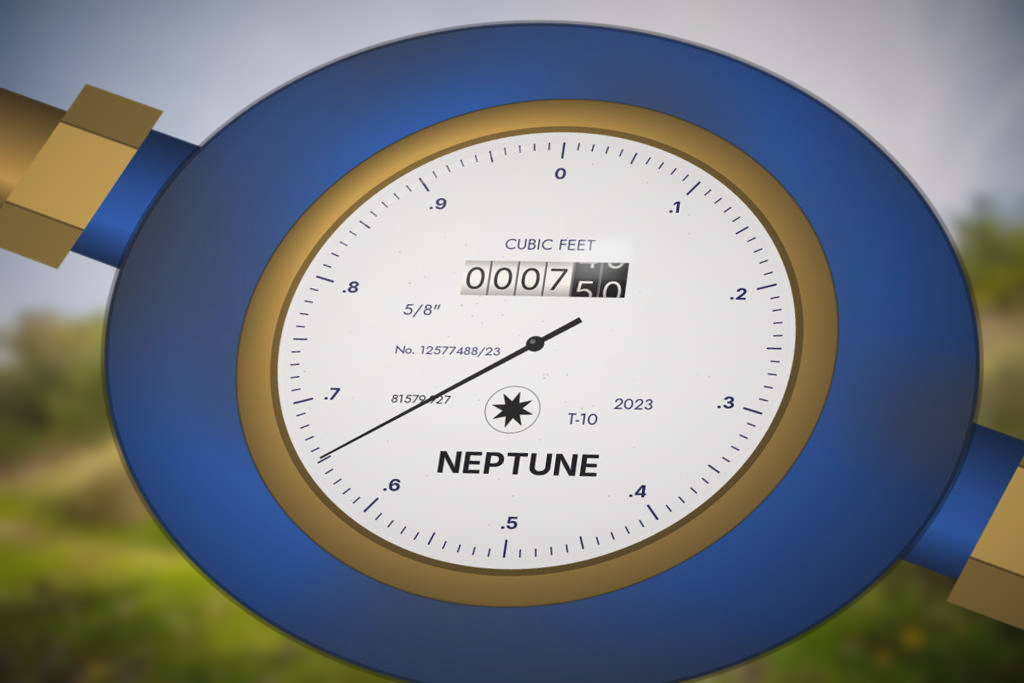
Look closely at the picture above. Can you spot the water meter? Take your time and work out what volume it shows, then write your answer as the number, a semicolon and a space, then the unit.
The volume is 749.65; ft³
